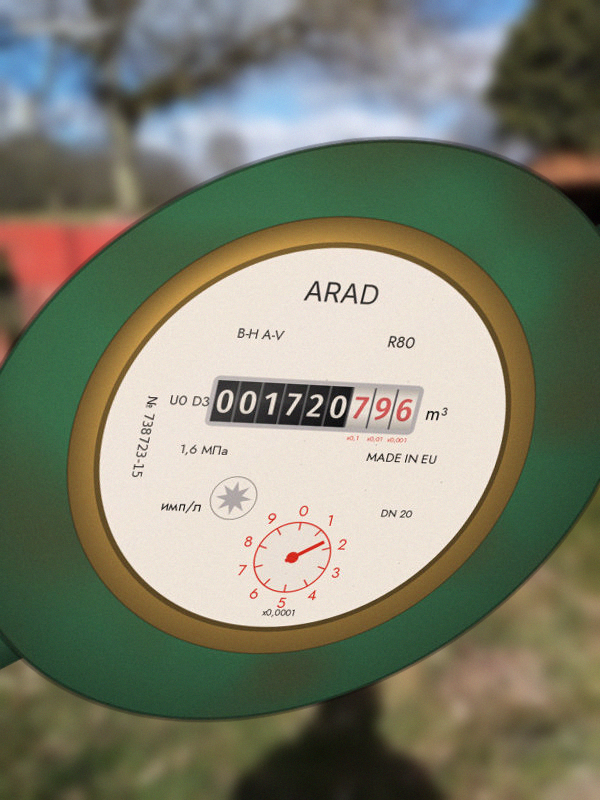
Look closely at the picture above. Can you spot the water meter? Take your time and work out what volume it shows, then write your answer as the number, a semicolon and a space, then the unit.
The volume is 1720.7961; m³
